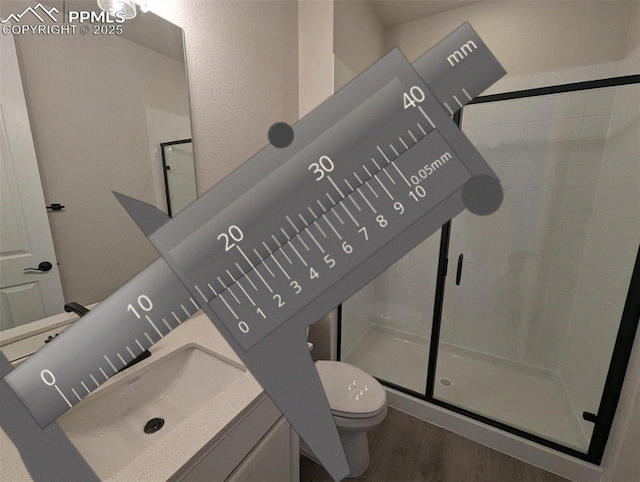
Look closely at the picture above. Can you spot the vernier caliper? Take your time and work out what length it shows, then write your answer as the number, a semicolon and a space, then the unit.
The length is 16.2; mm
